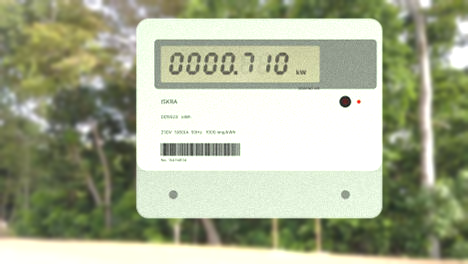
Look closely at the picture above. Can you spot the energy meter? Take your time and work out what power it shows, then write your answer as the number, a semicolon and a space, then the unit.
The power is 0.710; kW
